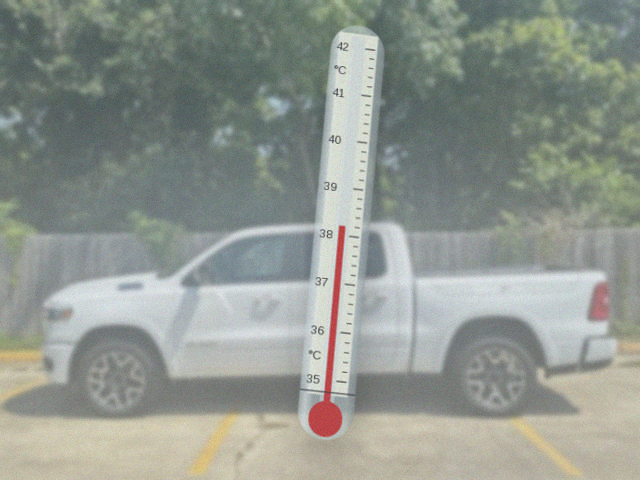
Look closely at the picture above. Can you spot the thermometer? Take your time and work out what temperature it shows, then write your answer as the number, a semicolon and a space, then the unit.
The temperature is 38.2; °C
